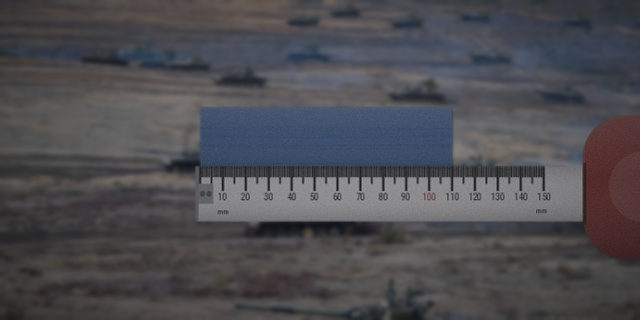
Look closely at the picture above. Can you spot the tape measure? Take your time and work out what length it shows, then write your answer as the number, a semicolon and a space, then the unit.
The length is 110; mm
